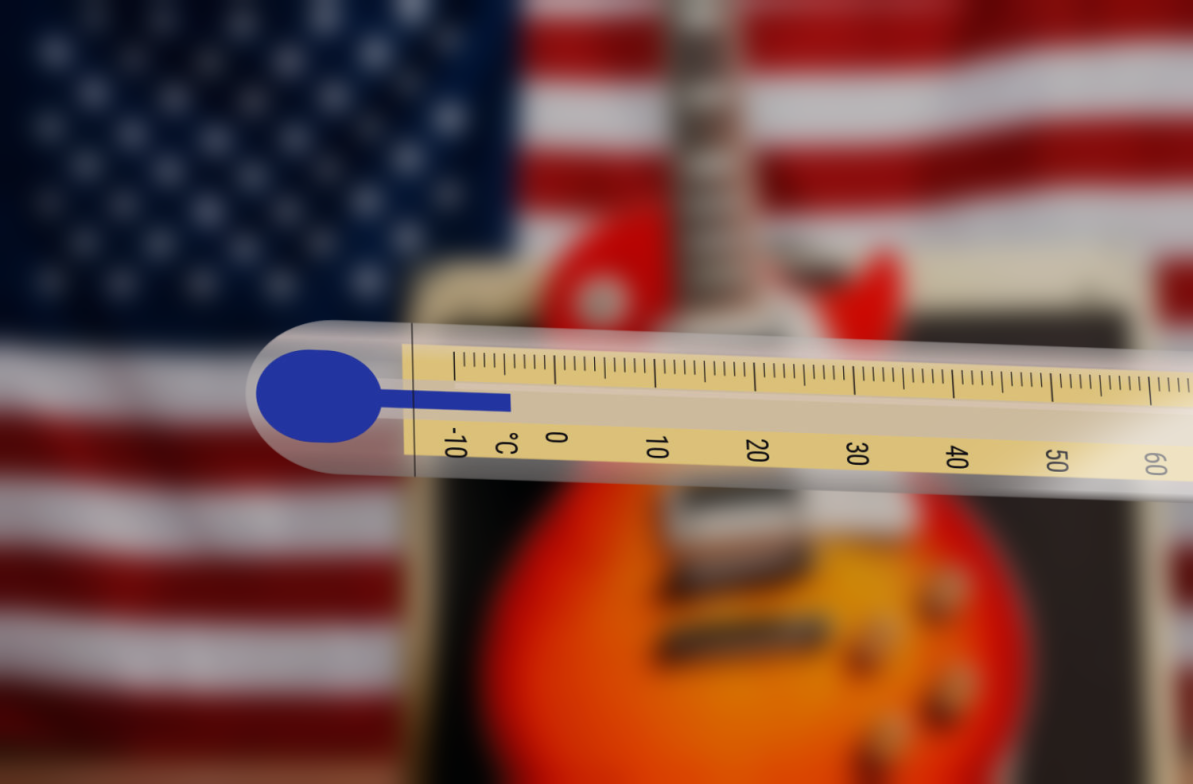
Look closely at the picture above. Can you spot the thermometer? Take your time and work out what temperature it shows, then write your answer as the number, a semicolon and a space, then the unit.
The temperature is -4.5; °C
